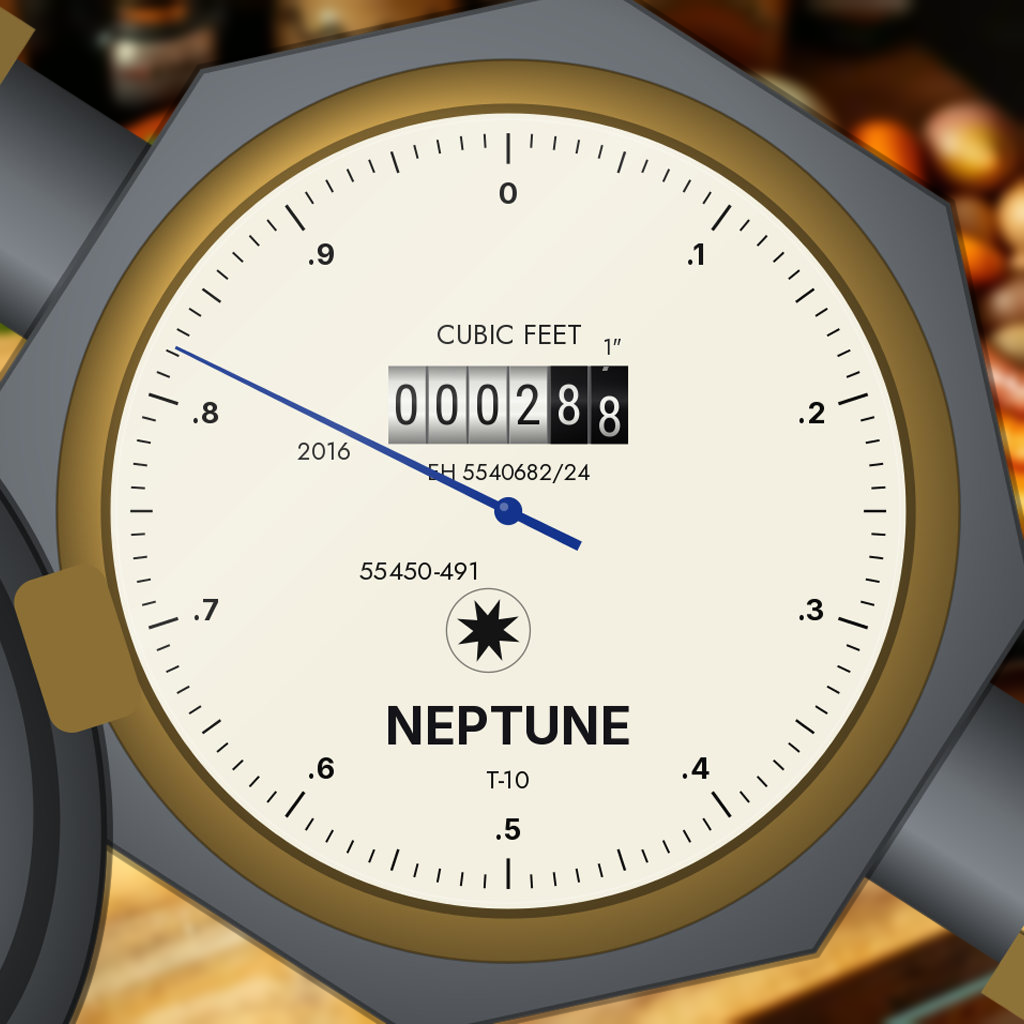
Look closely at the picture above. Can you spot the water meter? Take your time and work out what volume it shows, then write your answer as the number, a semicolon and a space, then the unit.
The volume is 287.82; ft³
